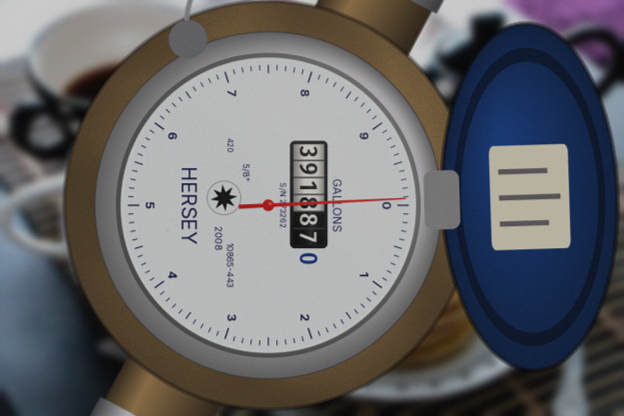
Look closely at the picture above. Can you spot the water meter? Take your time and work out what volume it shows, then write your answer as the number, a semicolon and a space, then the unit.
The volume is 3918869.9; gal
